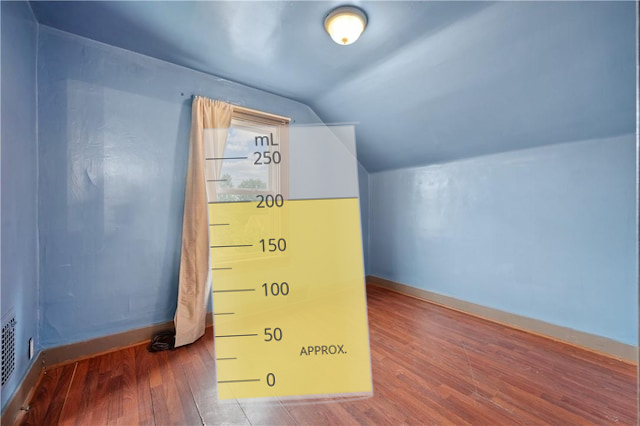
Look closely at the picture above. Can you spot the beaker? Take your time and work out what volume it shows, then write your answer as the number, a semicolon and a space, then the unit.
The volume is 200; mL
